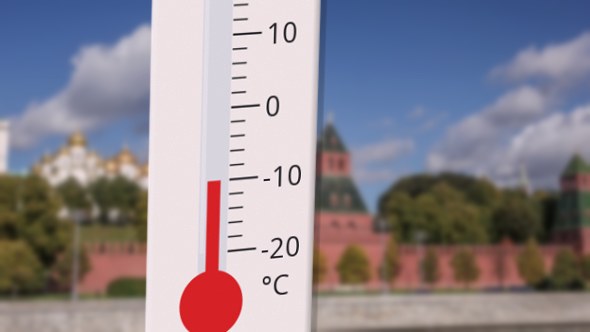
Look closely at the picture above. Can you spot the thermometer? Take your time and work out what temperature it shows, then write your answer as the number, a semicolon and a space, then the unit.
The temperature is -10; °C
